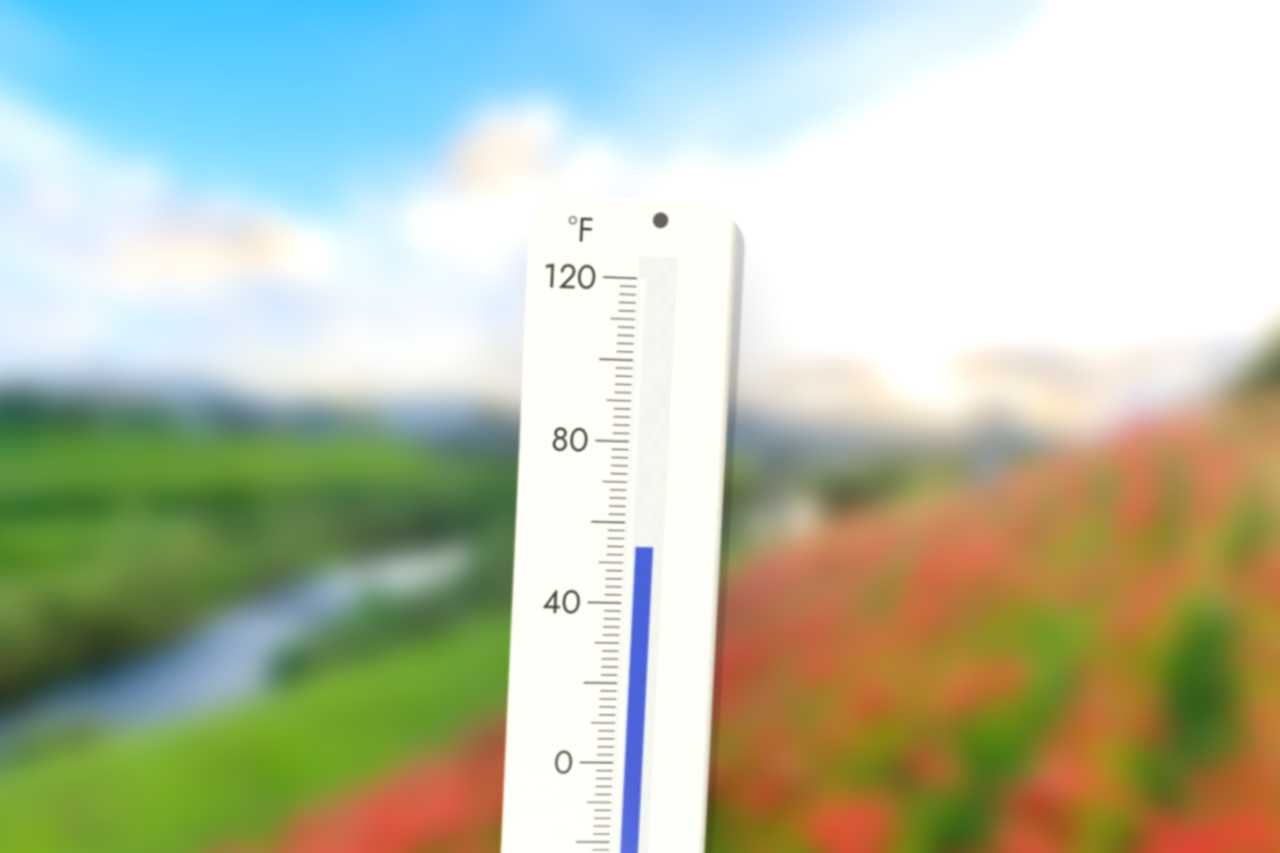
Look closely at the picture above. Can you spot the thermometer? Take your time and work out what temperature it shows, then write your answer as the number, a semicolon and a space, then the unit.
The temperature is 54; °F
